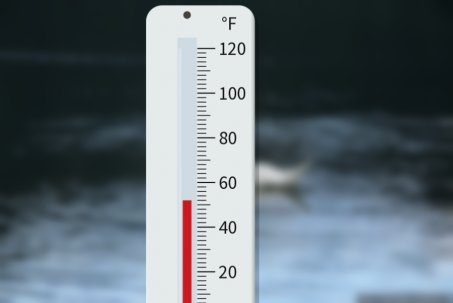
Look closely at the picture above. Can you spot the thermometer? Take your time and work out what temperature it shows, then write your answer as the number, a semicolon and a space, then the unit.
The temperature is 52; °F
